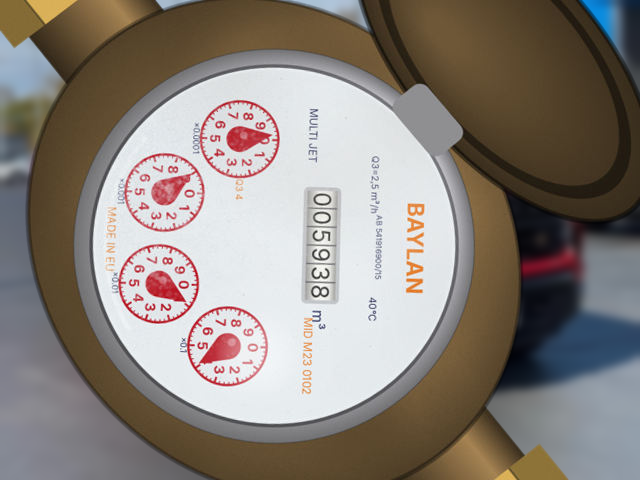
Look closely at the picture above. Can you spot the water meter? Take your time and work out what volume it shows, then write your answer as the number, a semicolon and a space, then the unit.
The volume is 5938.4089; m³
